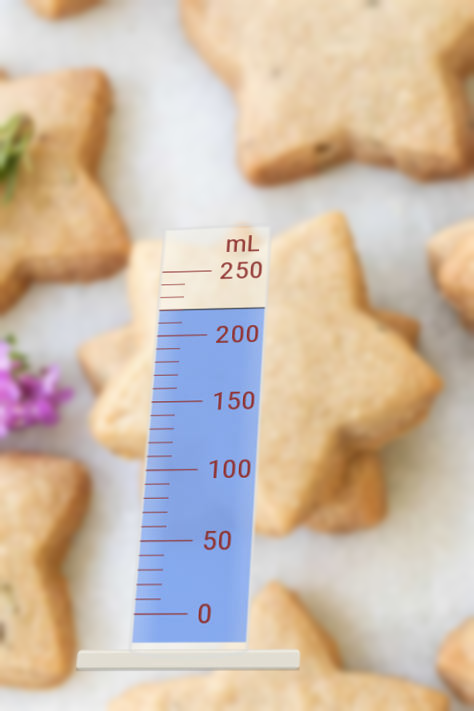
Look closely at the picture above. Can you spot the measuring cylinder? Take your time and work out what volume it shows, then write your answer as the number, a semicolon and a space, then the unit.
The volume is 220; mL
